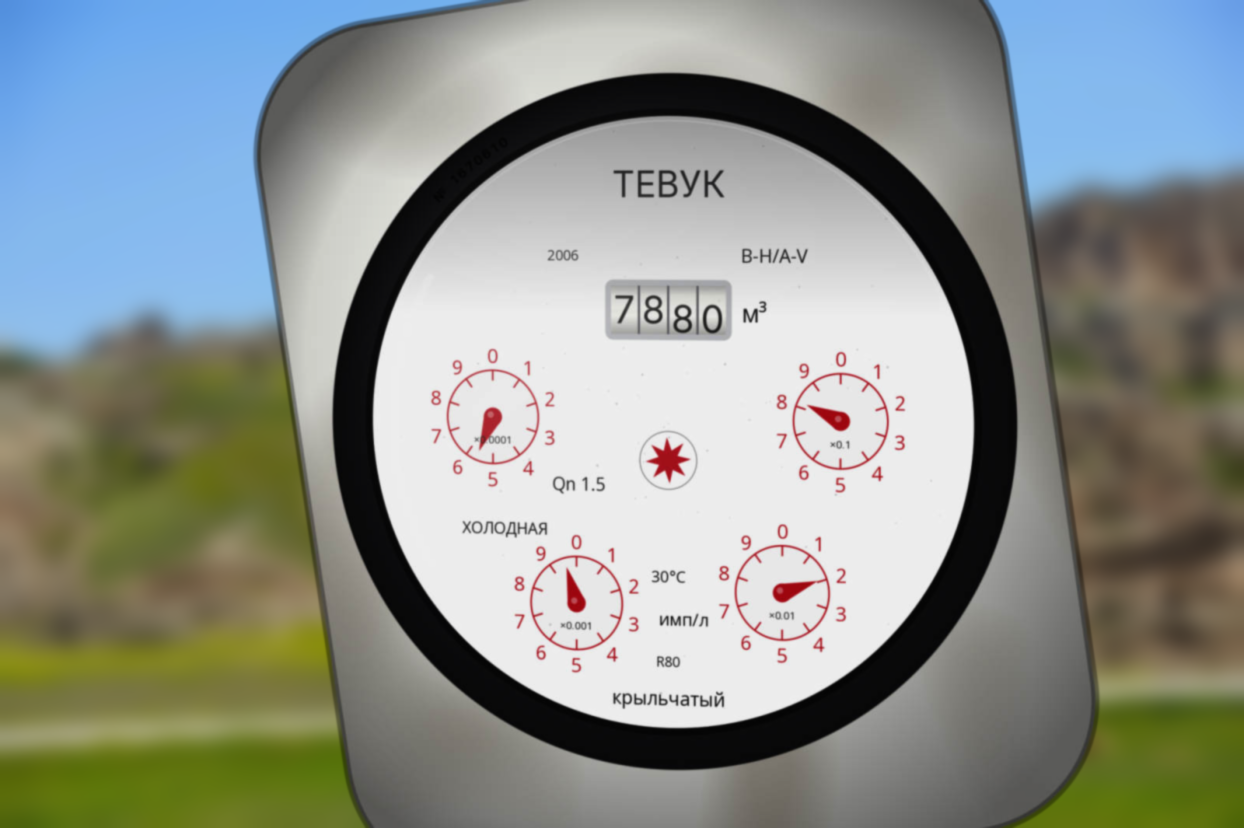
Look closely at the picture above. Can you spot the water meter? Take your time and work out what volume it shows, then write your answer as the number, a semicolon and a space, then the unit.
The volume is 7879.8195; m³
